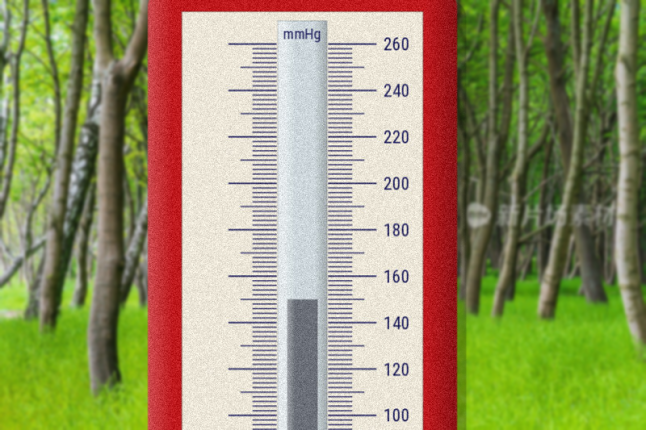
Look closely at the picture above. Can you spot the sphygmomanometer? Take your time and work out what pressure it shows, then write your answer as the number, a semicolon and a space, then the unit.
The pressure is 150; mmHg
